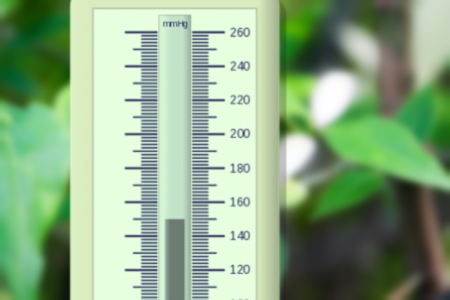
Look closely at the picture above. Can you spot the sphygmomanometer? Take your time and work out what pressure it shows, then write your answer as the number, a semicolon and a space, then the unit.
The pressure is 150; mmHg
